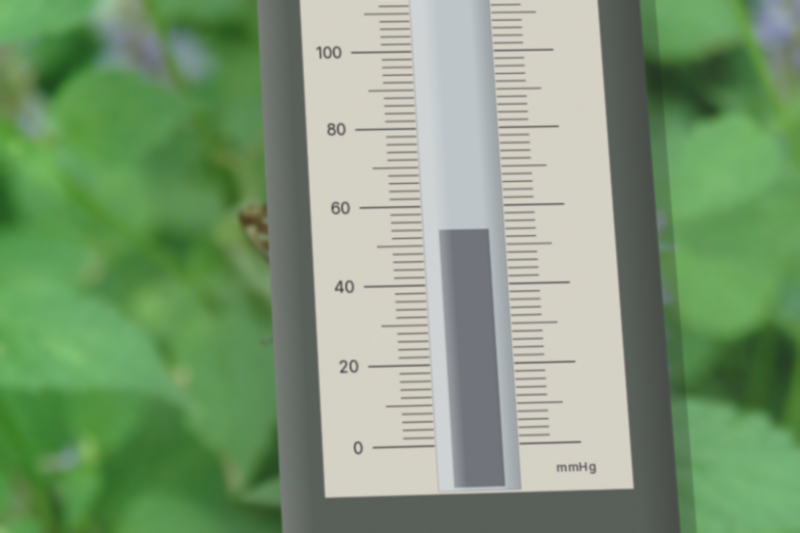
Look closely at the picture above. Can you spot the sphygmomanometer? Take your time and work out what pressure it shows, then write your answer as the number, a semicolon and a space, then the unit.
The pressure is 54; mmHg
